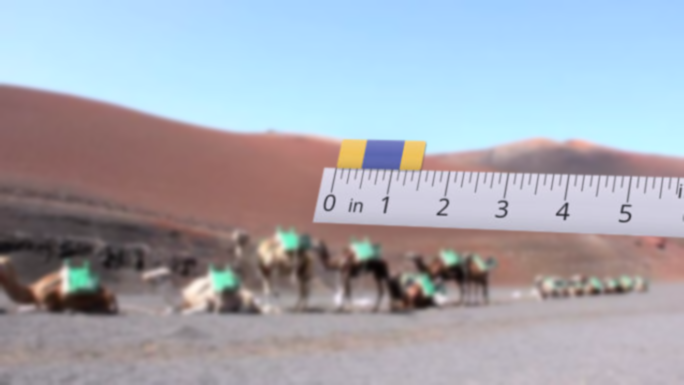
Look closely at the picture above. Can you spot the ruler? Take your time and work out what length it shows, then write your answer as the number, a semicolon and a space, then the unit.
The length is 1.5; in
